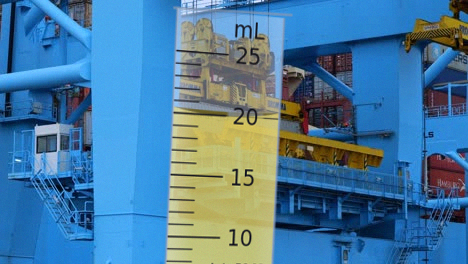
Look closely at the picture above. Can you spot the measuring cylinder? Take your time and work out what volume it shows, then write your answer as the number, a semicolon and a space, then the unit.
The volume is 20; mL
